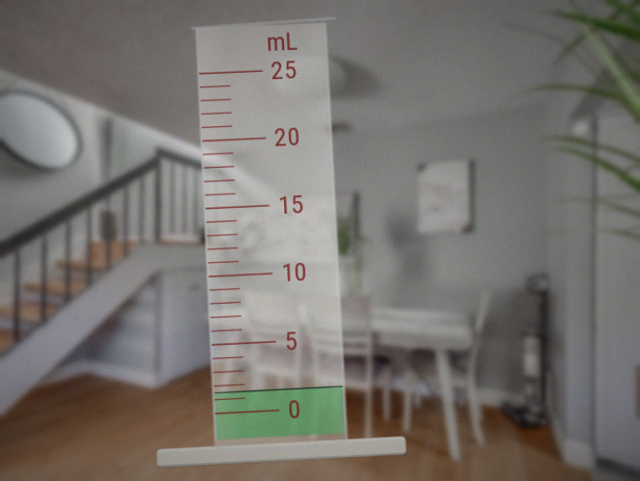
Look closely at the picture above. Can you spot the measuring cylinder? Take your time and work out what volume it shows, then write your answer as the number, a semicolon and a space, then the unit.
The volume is 1.5; mL
